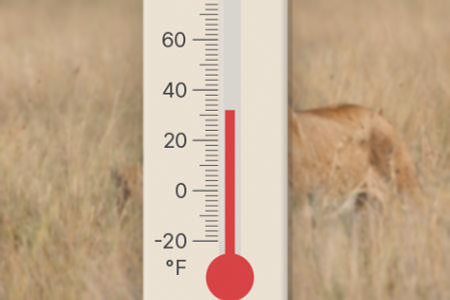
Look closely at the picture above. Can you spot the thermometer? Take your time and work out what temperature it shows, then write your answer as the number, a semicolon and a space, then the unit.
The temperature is 32; °F
